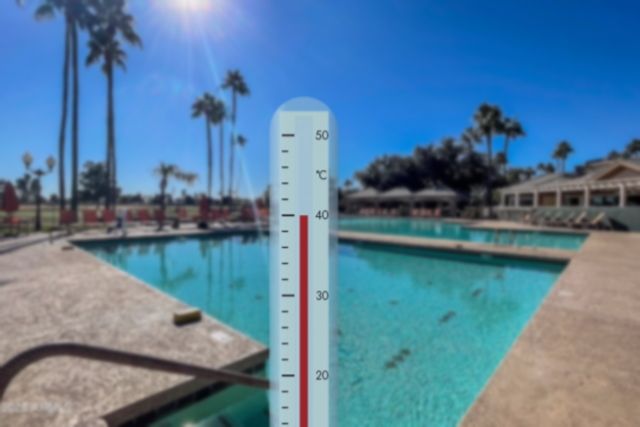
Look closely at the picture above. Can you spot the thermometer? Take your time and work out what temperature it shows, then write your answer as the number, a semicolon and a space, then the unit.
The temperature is 40; °C
